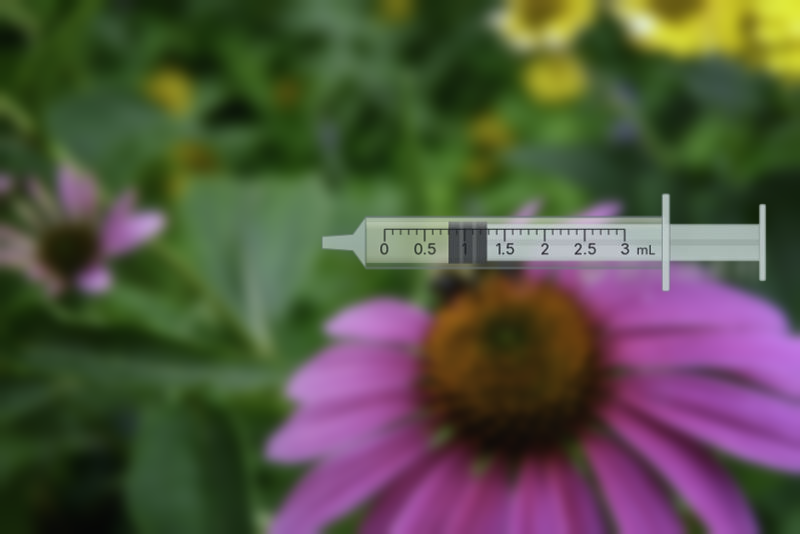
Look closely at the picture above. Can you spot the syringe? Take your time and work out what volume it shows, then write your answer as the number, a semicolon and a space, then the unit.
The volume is 0.8; mL
